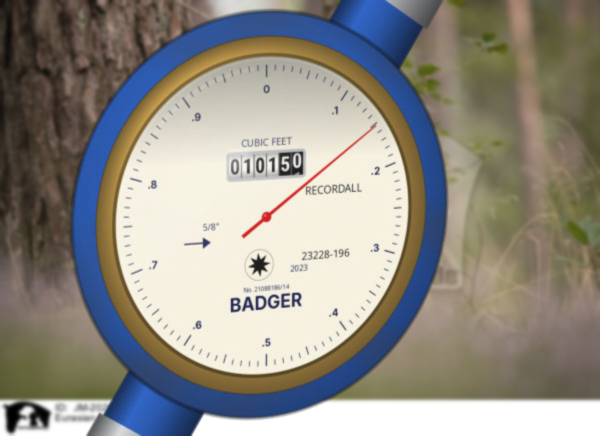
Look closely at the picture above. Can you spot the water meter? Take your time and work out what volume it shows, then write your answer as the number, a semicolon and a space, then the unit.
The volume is 10150.15; ft³
